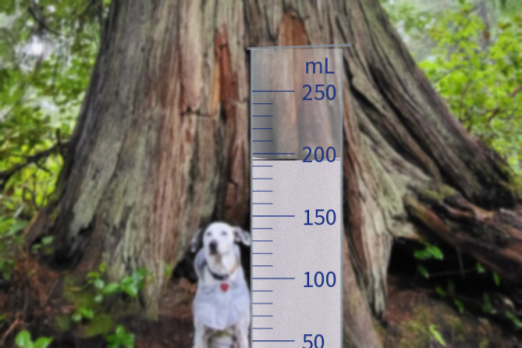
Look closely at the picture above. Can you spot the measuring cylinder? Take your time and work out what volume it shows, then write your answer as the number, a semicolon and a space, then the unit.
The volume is 195; mL
